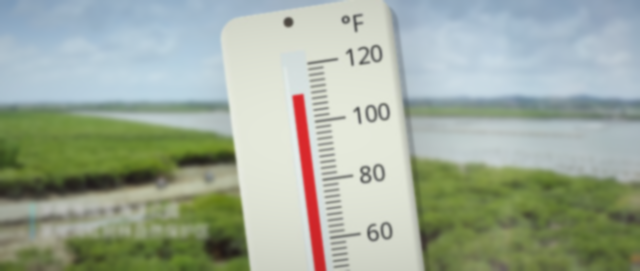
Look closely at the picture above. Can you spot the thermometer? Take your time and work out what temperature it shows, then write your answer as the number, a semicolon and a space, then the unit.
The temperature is 110; °F
